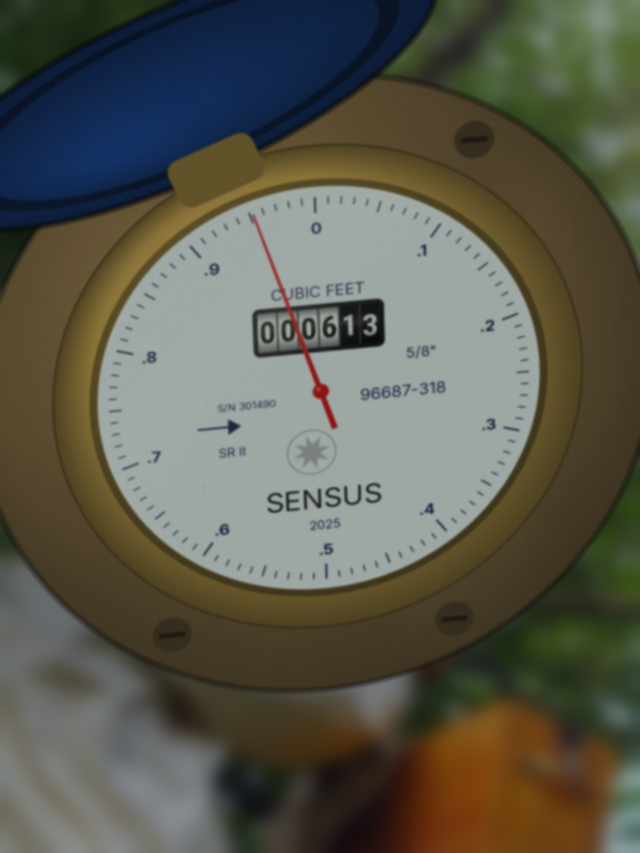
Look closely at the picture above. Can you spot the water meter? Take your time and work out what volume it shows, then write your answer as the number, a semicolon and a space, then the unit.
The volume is 612.95; ft³
